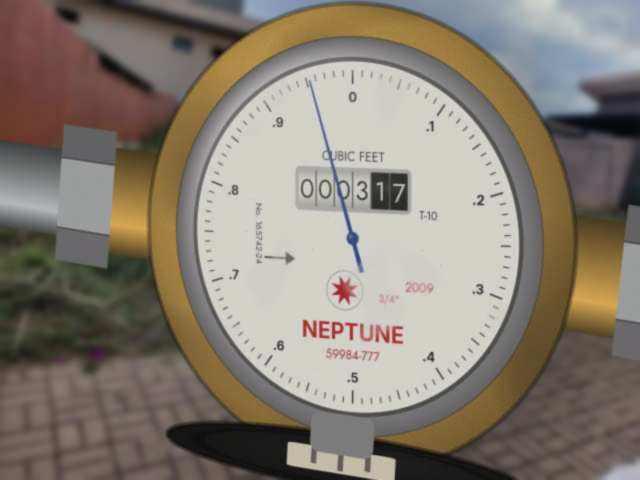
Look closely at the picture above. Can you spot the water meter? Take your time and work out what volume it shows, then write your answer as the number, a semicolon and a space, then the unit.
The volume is 316.95; ft³
